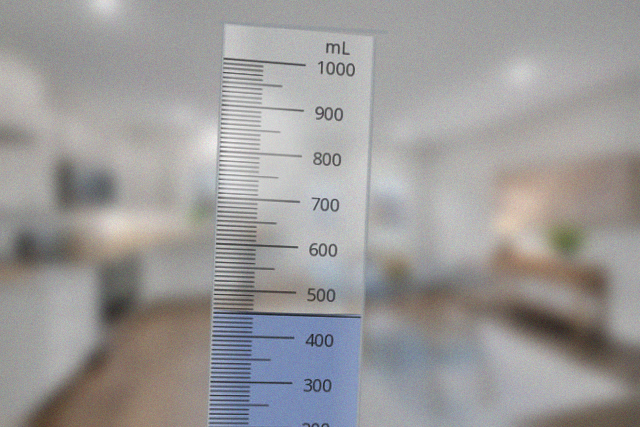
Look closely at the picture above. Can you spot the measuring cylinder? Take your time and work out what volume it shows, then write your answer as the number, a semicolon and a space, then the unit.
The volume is 450; mL
